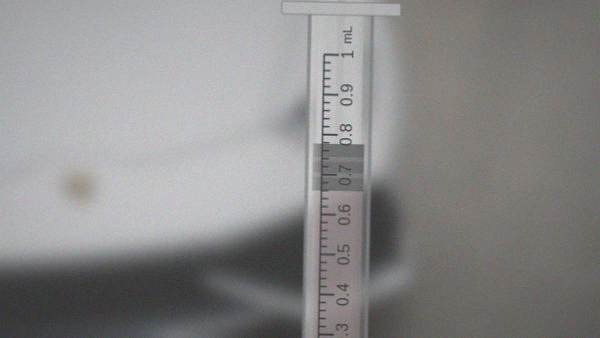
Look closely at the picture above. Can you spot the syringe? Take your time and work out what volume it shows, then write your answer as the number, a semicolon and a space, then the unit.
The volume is 0.66; mL
